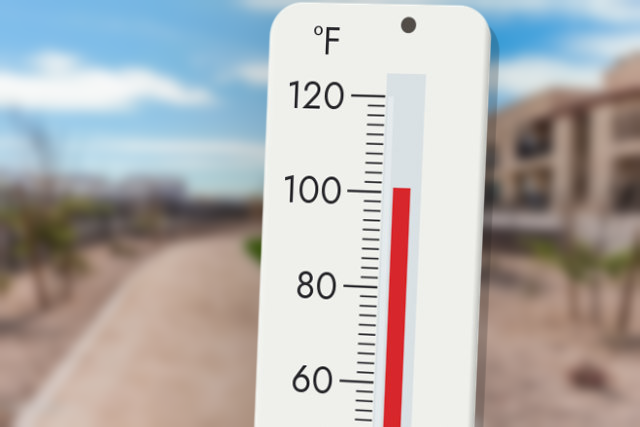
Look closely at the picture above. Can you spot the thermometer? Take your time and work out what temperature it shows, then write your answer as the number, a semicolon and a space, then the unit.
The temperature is 101; °F
